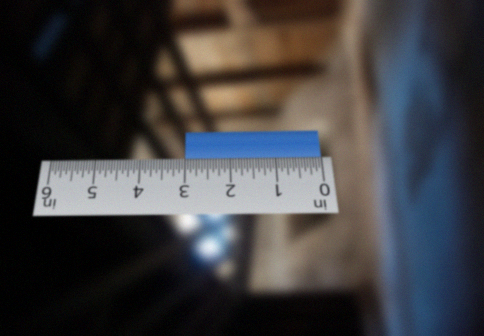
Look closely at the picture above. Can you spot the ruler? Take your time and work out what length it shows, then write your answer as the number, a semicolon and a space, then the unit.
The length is 3; in
